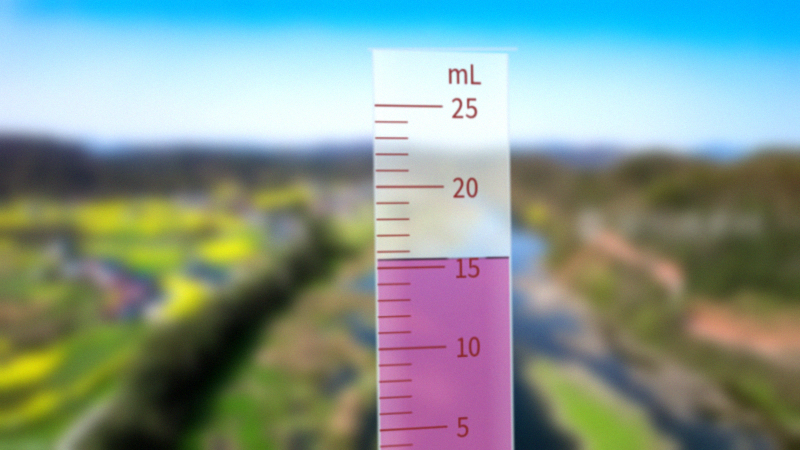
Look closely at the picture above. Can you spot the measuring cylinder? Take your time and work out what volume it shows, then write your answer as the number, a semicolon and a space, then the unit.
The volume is 15.5; mL
